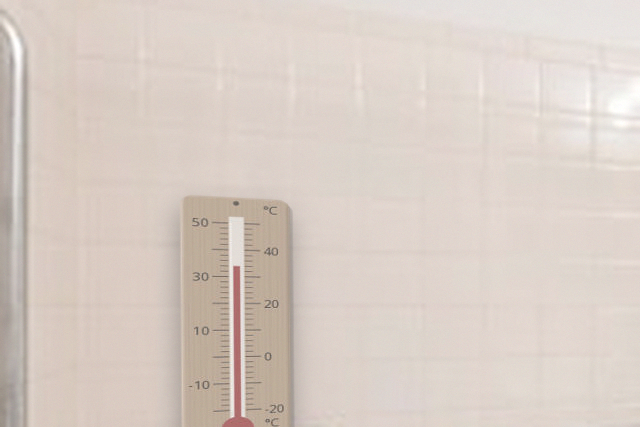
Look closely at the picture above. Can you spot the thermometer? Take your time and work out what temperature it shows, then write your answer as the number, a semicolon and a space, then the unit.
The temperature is 34; °C
